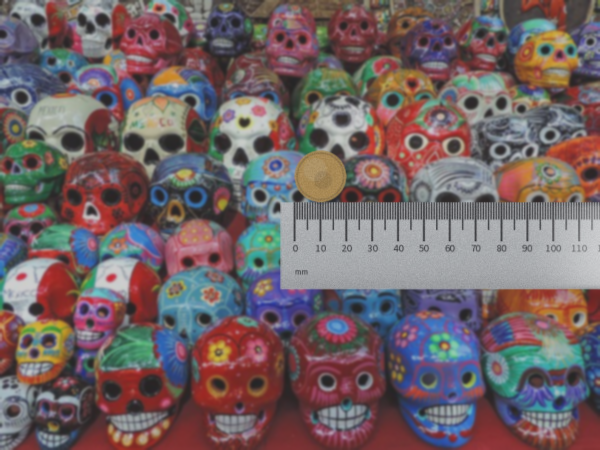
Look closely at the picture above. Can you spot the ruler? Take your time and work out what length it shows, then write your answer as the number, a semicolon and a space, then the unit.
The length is 20; mm
